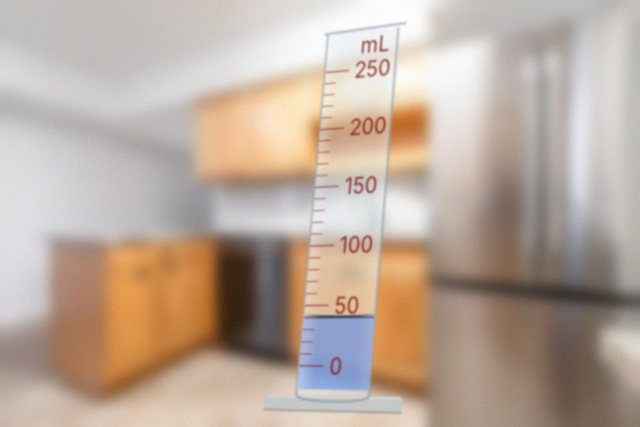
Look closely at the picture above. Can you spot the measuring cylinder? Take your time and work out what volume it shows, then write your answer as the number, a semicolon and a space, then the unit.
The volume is 40; mL
